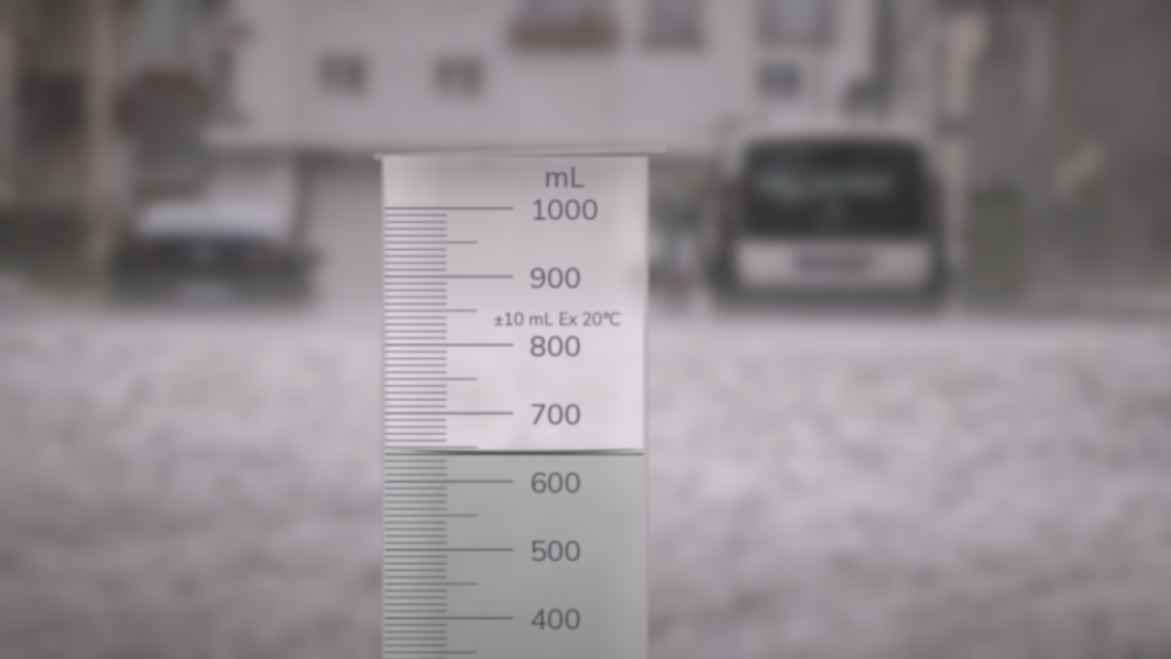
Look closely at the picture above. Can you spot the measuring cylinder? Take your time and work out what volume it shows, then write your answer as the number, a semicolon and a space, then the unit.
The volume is 640; mL
